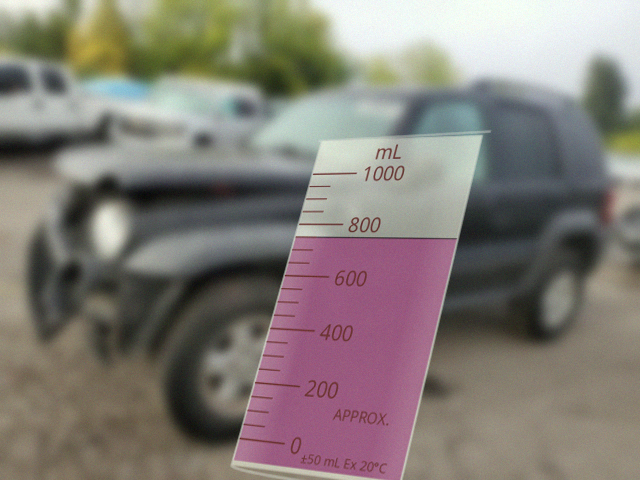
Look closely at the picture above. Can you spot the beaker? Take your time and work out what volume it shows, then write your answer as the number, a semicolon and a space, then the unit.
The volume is 750; mL
